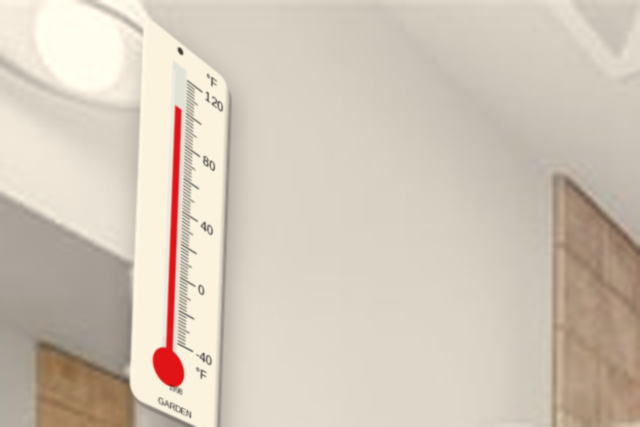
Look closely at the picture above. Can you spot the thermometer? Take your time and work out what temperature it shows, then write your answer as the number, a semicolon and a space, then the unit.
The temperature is 100; °F
